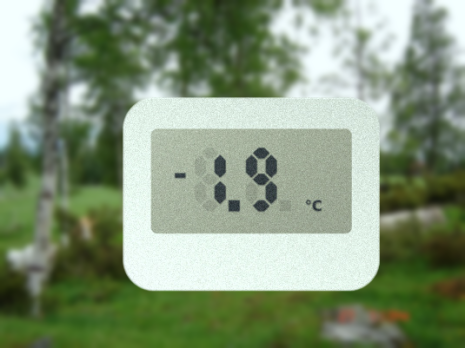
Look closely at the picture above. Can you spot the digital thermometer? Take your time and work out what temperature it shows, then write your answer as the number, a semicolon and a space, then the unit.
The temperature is -1.9; °C
